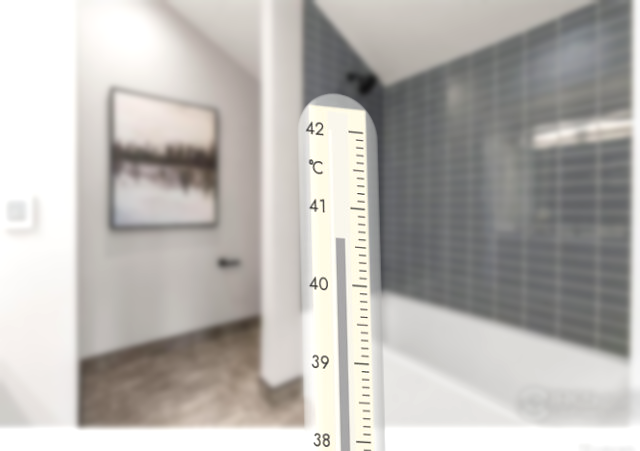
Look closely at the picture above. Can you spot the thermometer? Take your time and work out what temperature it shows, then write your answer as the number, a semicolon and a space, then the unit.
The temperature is 40.6; °C
